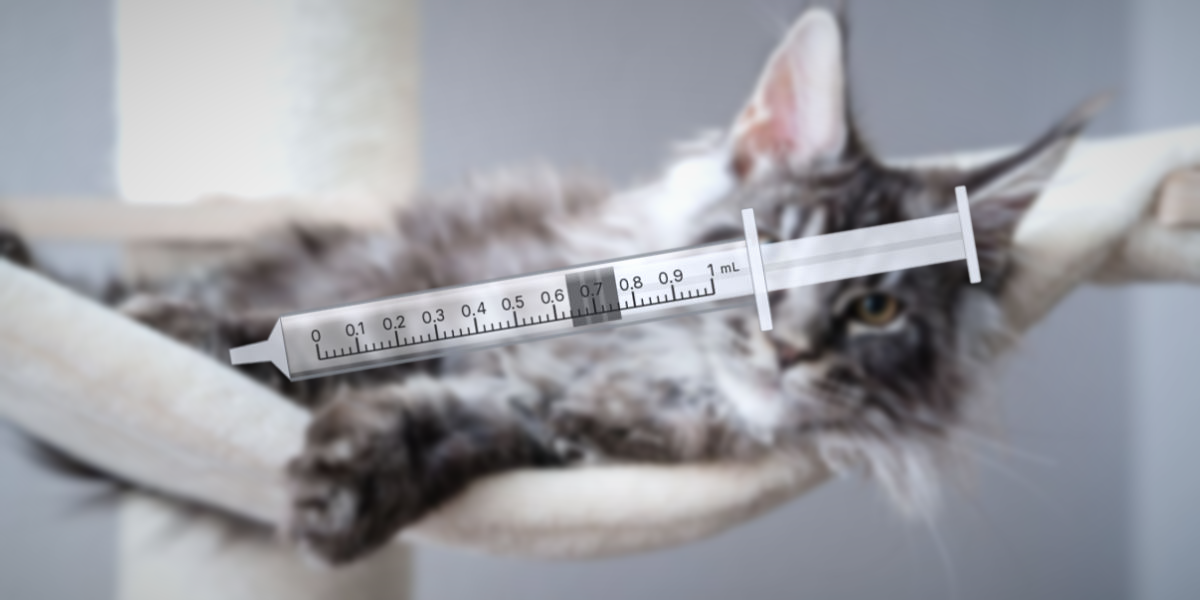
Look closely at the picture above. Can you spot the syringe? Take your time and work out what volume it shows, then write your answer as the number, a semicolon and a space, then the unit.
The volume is 0.64; mL
